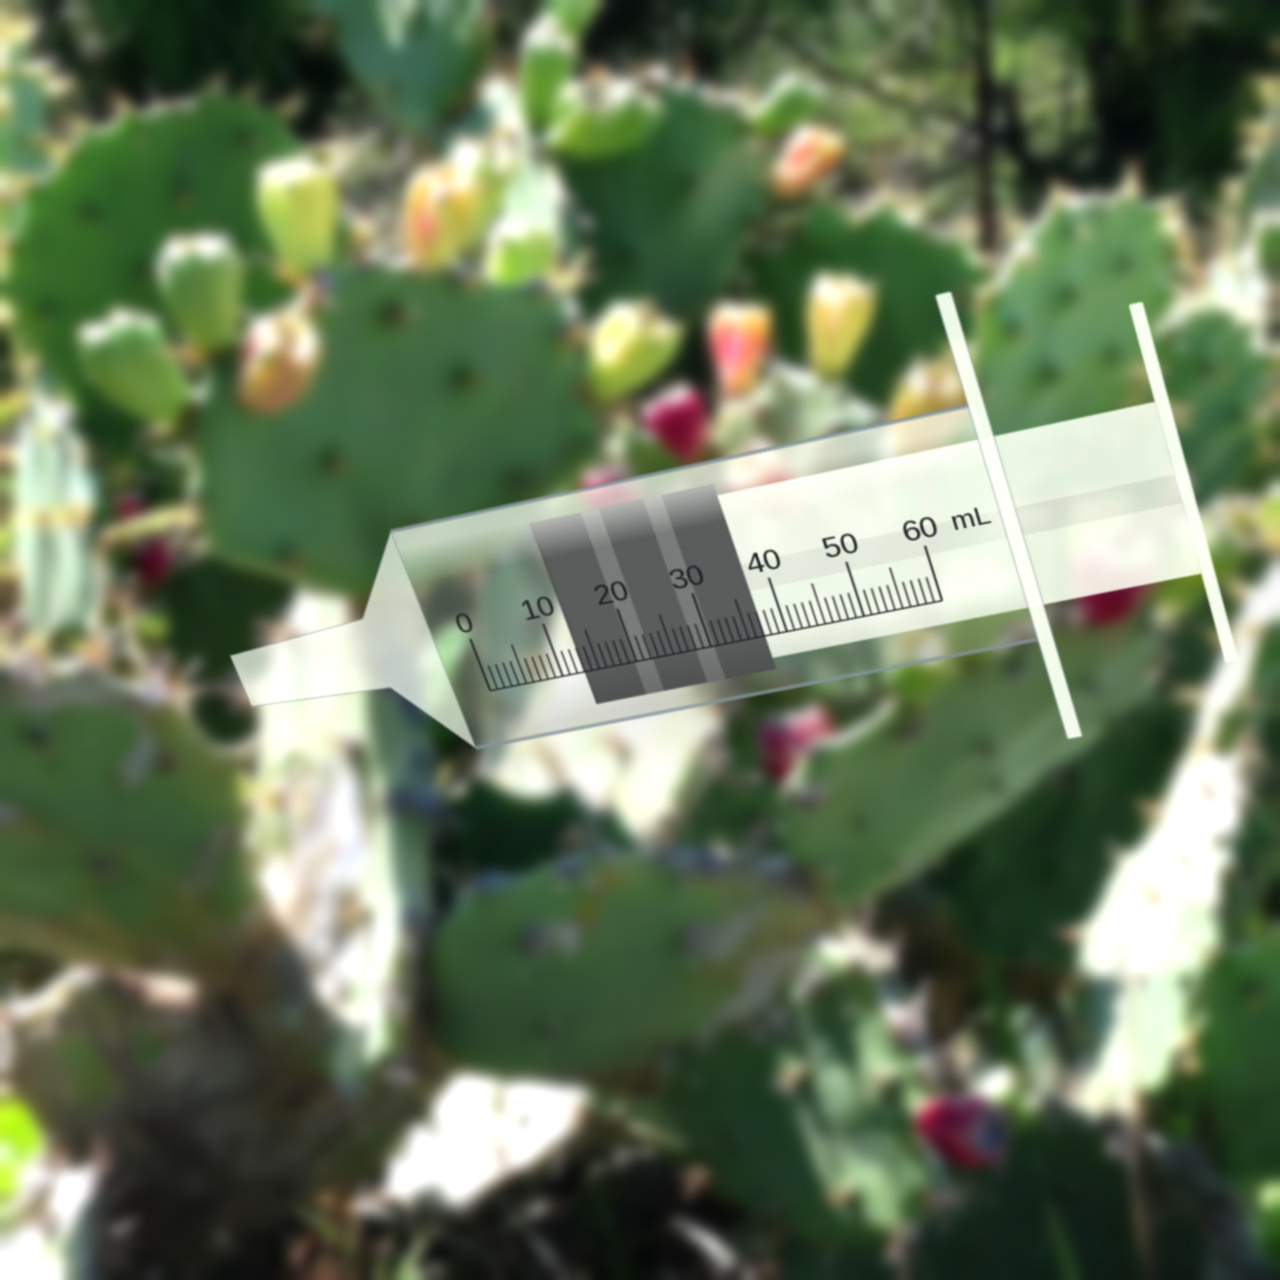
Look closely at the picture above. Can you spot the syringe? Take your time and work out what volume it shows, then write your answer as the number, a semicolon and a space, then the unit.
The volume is 13; mL
